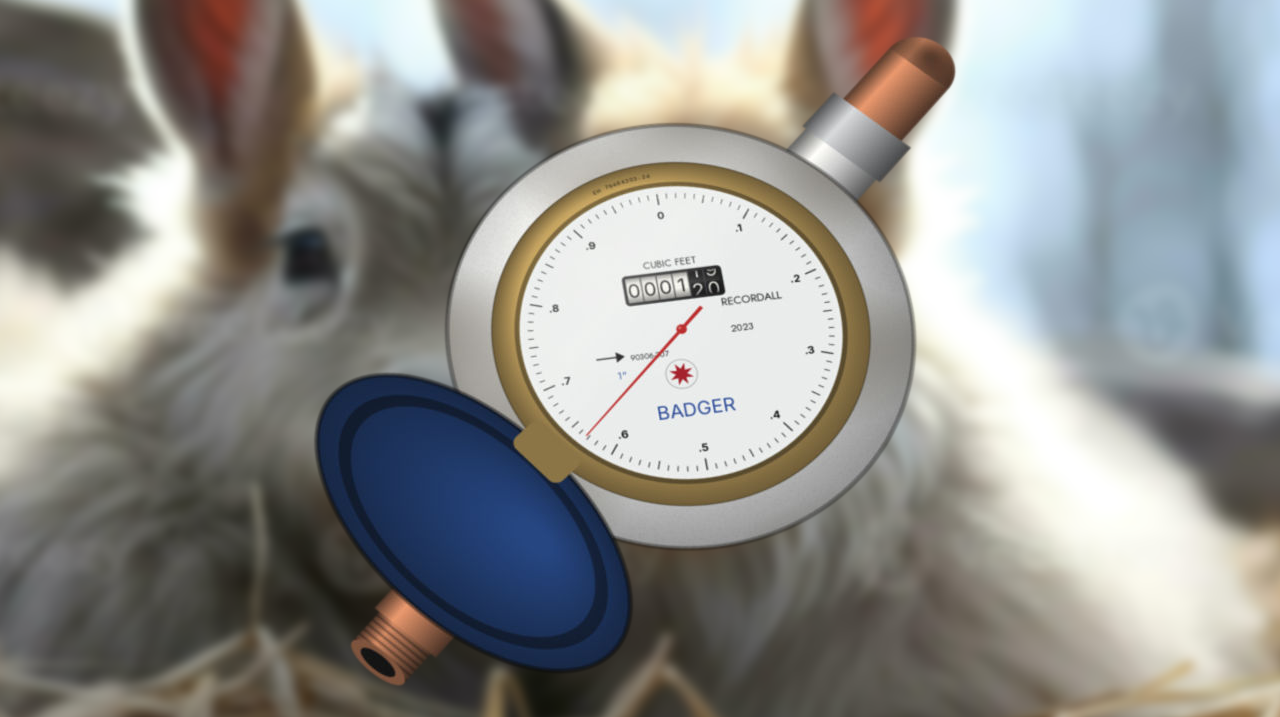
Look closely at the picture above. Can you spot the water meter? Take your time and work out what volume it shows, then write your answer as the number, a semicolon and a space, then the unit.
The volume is 119.63; ft³
